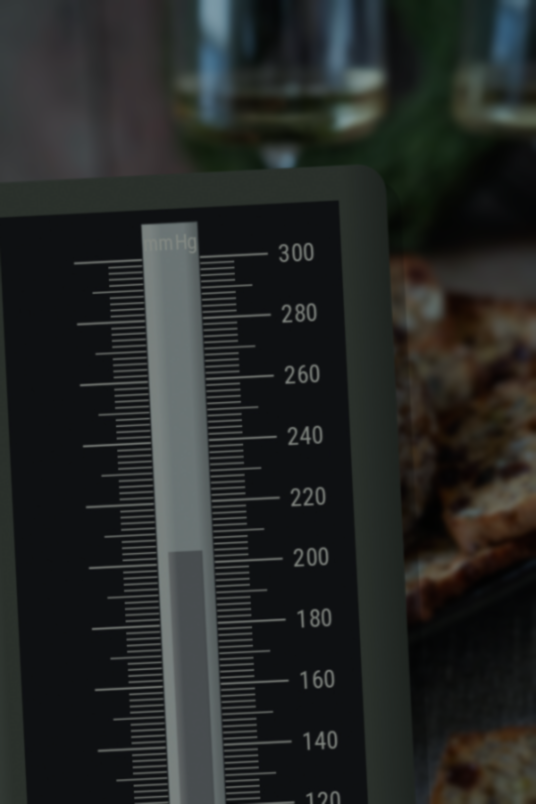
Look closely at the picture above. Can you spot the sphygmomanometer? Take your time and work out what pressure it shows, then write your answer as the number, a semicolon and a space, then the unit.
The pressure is 204; mmHg
